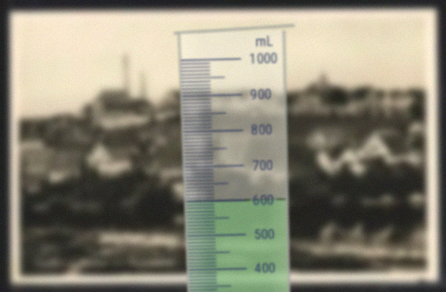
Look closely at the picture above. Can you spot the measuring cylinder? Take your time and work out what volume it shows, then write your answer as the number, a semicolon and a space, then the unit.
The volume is 600; mL
